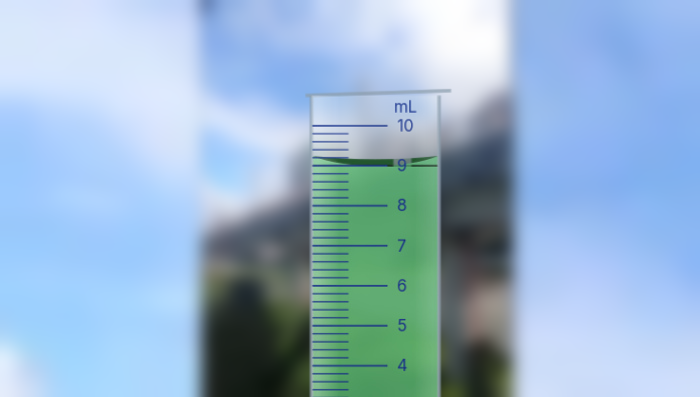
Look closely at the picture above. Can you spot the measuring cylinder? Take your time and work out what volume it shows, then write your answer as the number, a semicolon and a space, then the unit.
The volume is 9; mL
